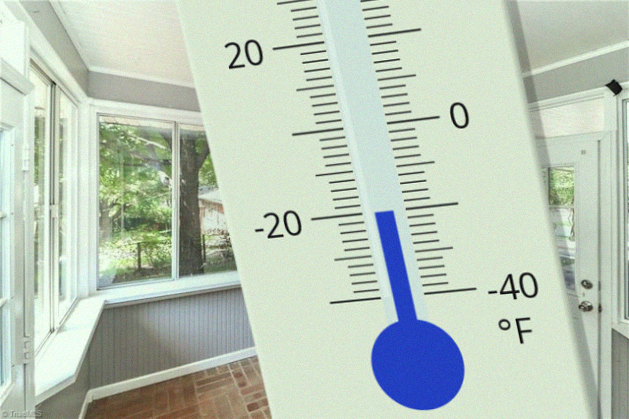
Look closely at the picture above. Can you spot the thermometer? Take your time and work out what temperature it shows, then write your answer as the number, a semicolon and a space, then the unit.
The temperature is -20; °F
